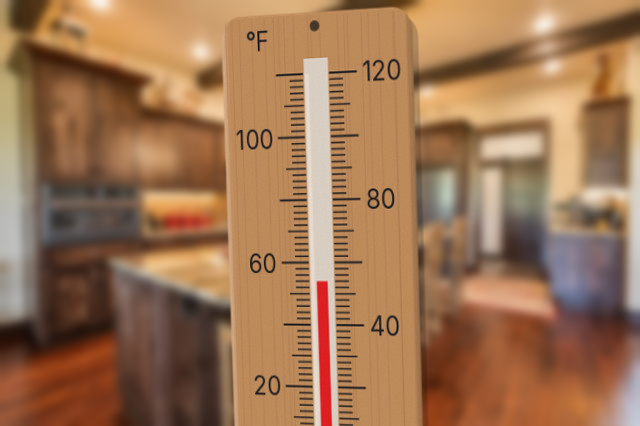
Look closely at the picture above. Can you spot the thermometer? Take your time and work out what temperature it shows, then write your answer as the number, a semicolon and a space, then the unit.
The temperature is 54; °F
